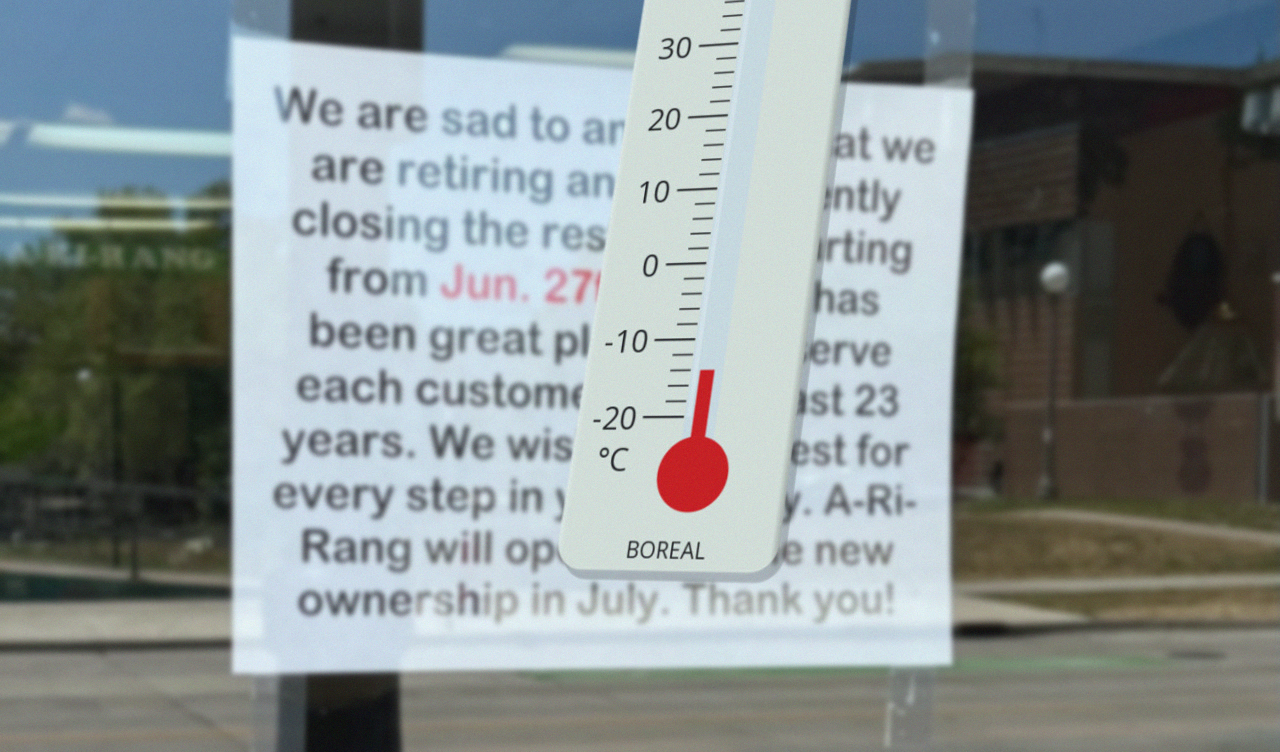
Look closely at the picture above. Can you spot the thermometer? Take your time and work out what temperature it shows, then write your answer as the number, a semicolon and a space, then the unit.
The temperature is -14; °C
